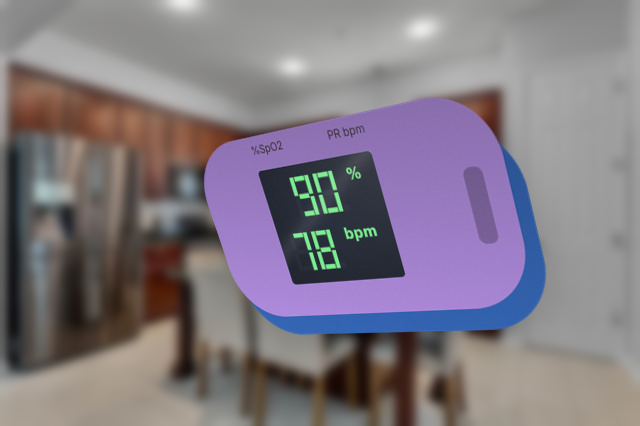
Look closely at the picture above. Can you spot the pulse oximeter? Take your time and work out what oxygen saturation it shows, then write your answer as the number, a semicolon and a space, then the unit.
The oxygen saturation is 90; %
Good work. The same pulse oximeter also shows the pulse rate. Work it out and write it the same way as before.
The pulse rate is 78; bpm
